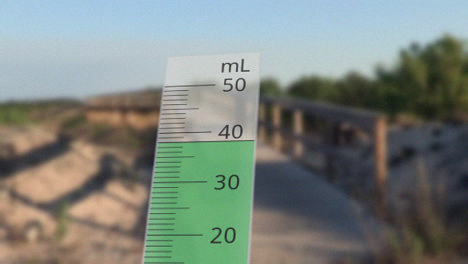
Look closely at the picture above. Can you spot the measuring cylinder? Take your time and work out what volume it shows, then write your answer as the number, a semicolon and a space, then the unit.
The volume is 38; mL
